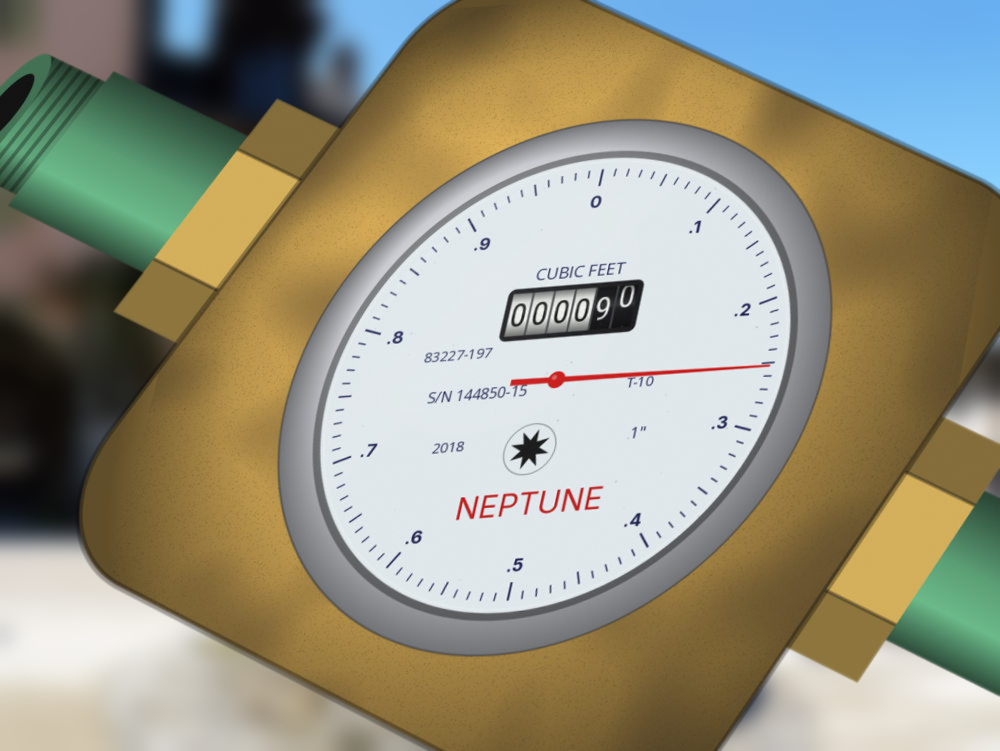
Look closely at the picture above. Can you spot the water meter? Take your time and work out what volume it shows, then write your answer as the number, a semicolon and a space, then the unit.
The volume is 90.25; ft³
